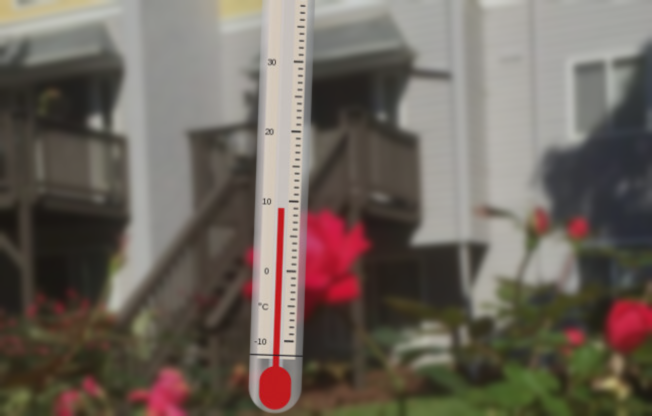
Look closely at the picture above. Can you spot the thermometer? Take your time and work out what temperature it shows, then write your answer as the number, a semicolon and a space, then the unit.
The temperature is 9; °C
